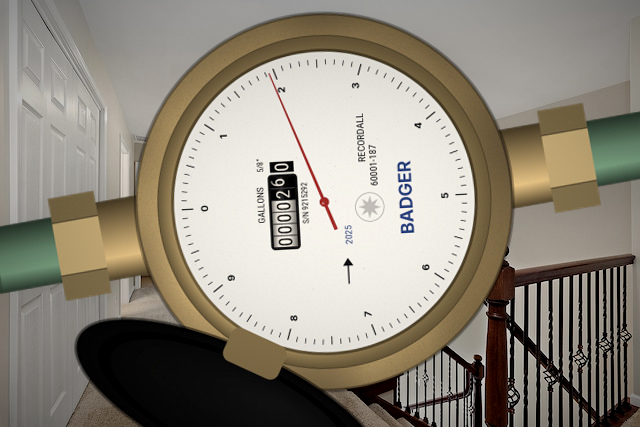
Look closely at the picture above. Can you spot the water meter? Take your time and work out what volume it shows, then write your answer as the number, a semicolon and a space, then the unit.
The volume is 261.9; gal
